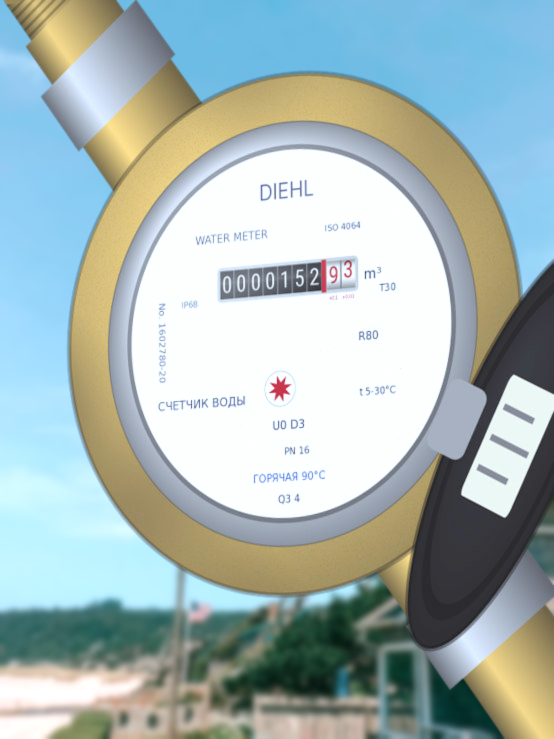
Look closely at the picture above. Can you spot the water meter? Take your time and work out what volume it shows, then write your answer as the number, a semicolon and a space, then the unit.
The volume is 152.93; m³
